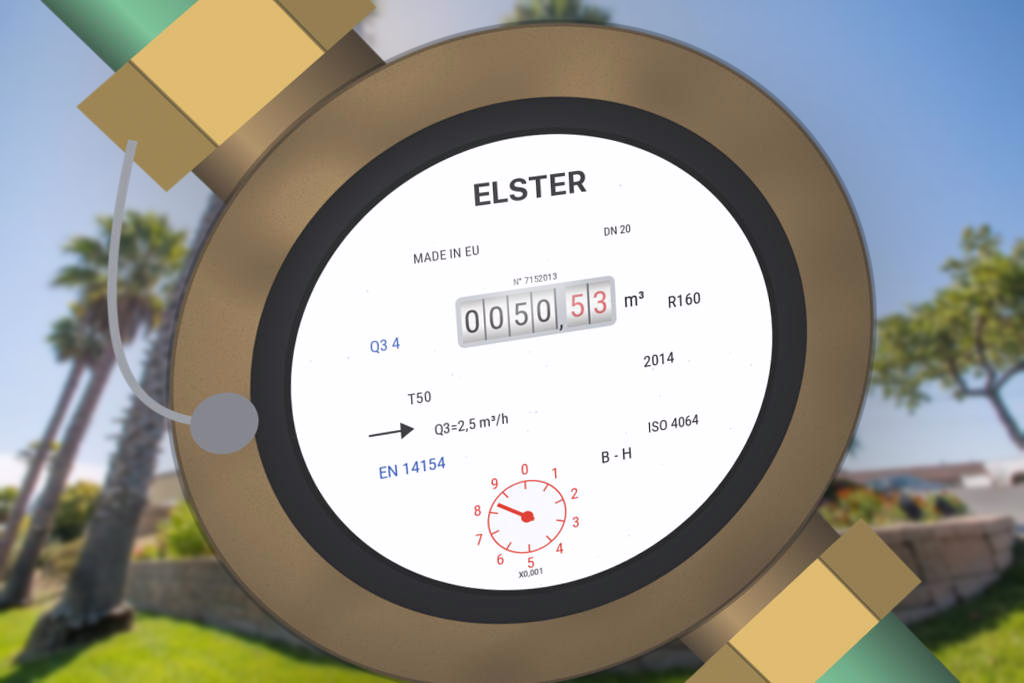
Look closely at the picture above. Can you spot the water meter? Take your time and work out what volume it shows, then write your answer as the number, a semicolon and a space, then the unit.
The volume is 50.538; m³
